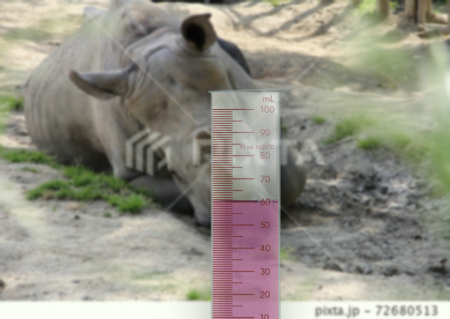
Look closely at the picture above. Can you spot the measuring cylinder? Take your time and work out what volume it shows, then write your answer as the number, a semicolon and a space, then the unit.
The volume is 60; mL
